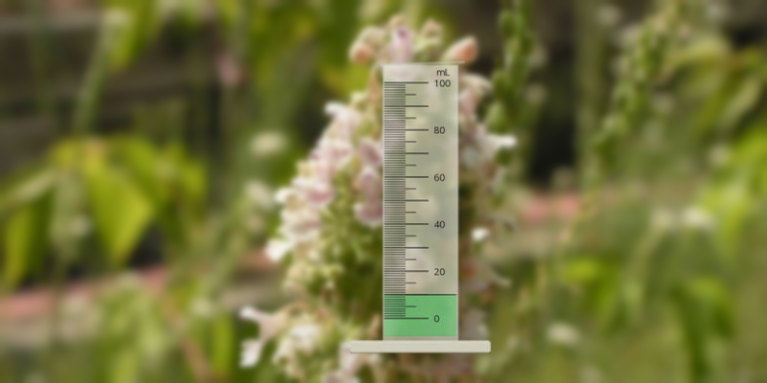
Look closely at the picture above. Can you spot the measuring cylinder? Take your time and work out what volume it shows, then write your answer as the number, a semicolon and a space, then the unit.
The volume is 10; mL
